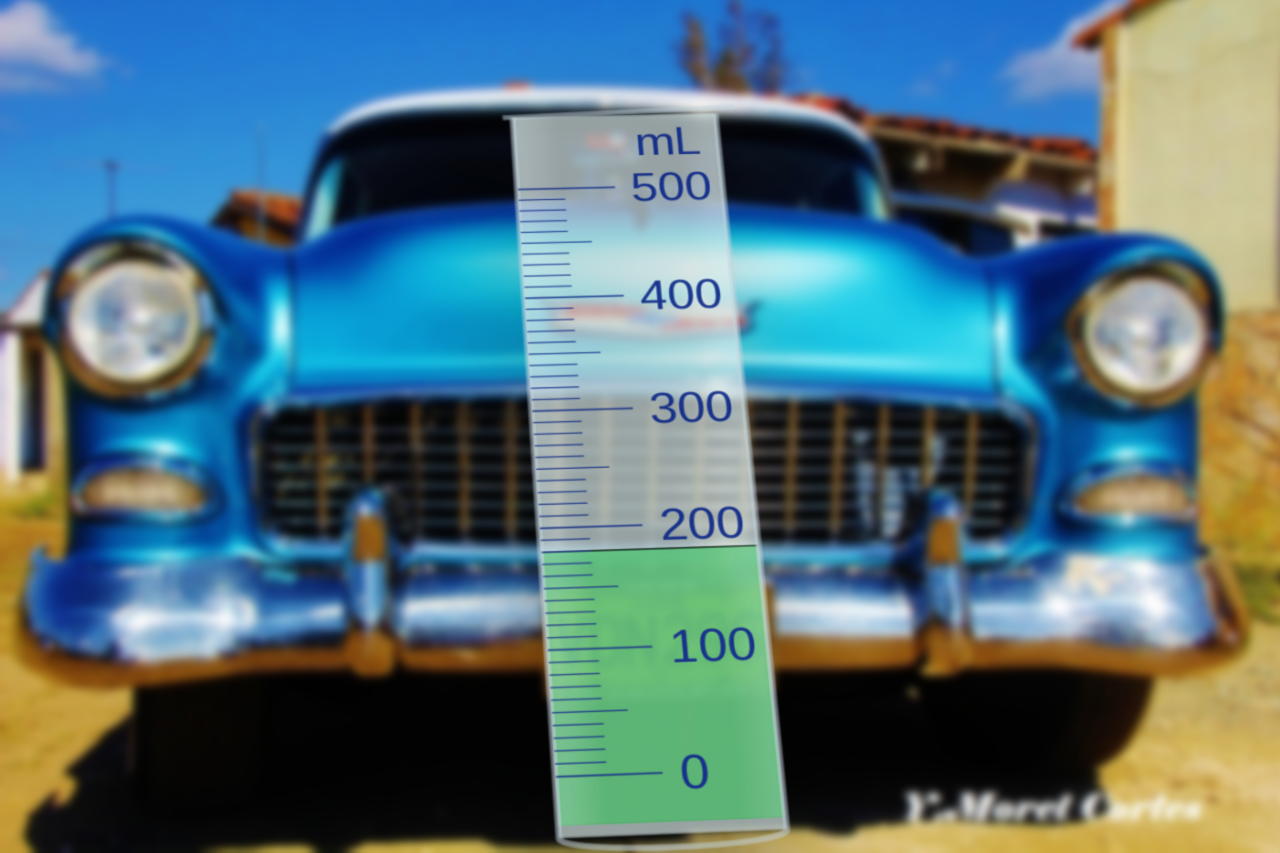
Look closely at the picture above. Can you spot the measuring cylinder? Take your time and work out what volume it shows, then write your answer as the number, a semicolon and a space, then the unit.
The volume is 180; mL
